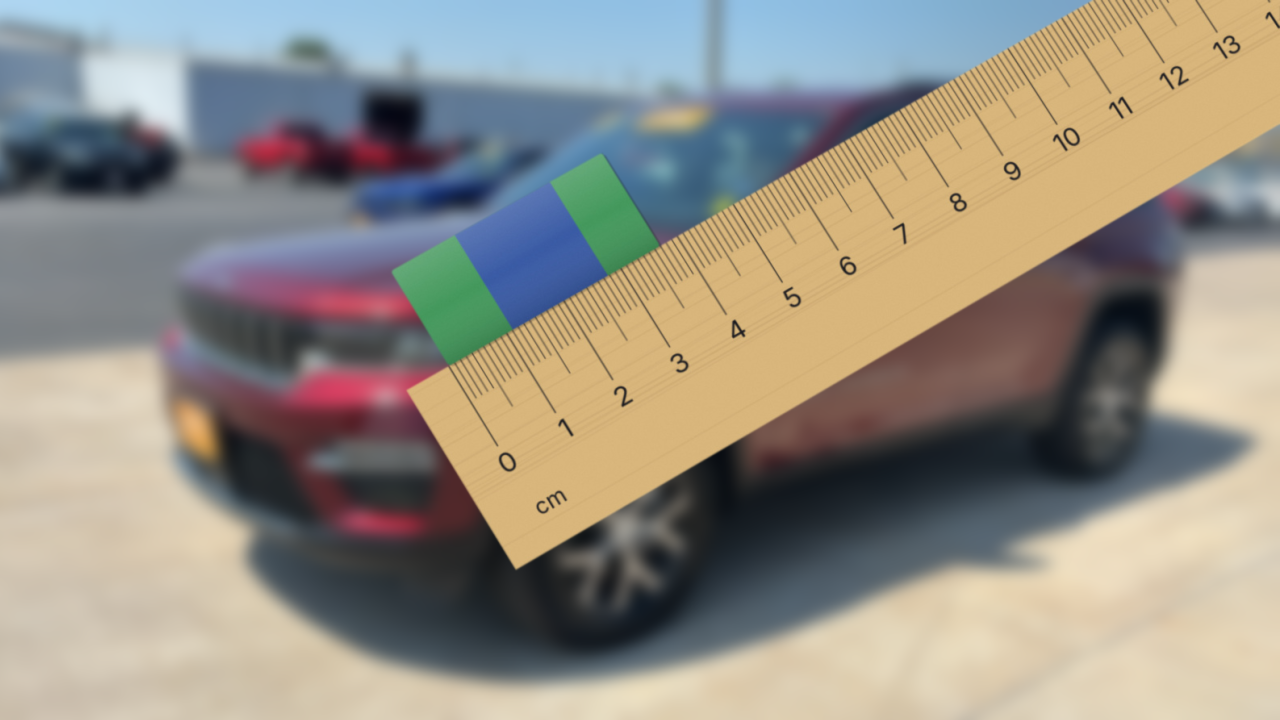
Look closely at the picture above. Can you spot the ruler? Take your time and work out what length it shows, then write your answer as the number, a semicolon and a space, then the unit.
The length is 3.7; cm
